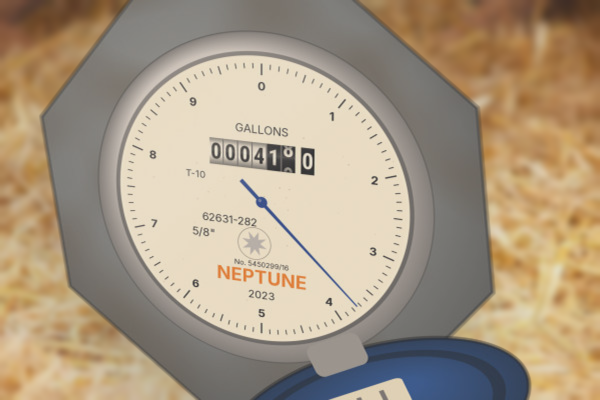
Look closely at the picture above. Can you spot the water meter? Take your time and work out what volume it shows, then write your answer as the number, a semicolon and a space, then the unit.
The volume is 4183.7; gal
